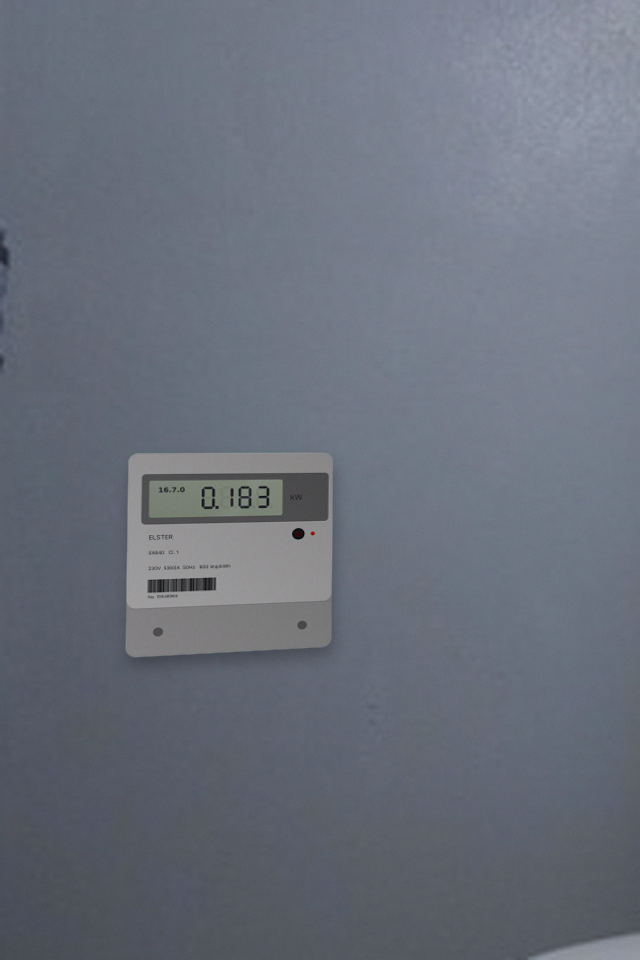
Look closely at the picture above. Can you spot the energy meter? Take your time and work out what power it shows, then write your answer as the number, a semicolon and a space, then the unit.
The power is 0.183; kW
